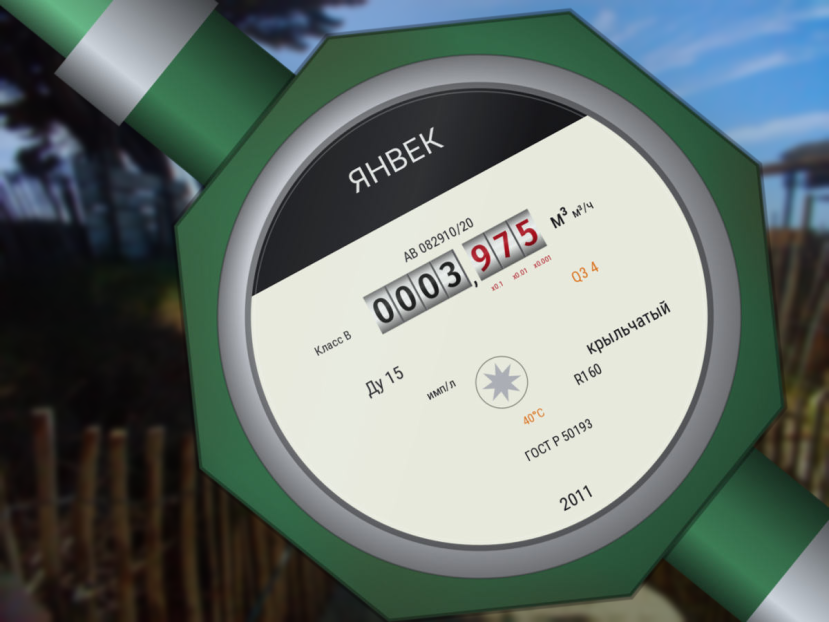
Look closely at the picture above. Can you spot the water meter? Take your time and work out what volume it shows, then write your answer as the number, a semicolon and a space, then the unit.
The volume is 3.975; m³
